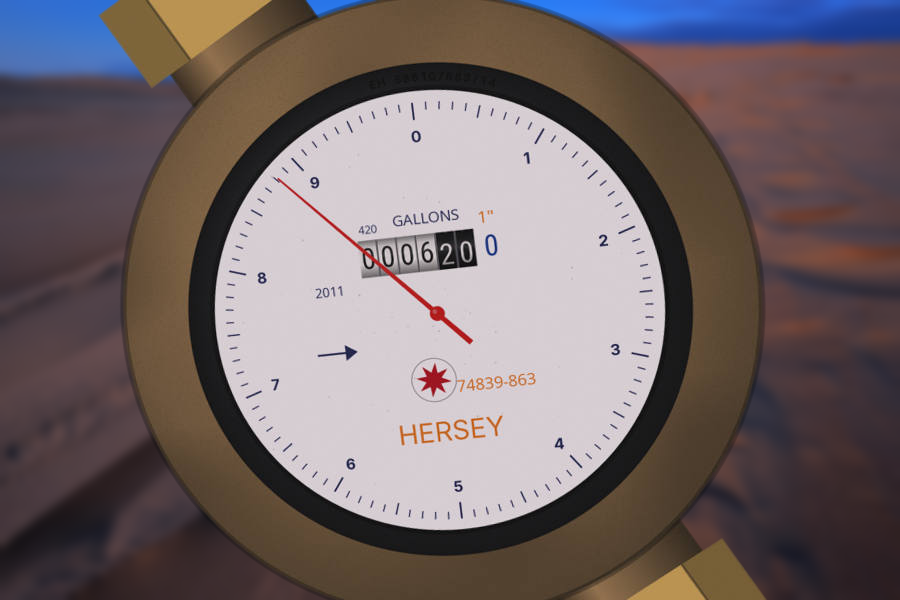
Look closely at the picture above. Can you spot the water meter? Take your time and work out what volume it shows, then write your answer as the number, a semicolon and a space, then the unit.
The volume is 6198.8; gal
